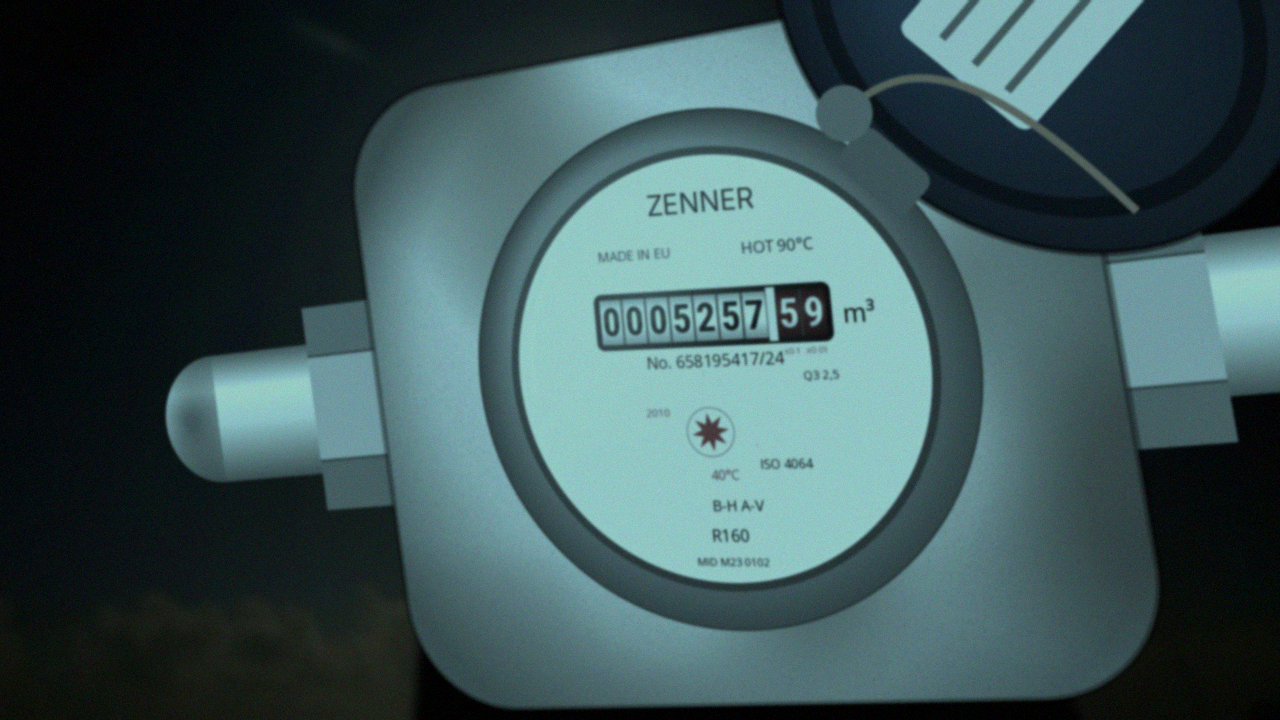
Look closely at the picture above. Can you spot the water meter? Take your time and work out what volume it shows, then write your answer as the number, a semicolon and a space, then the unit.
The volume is 5257.59; m³
